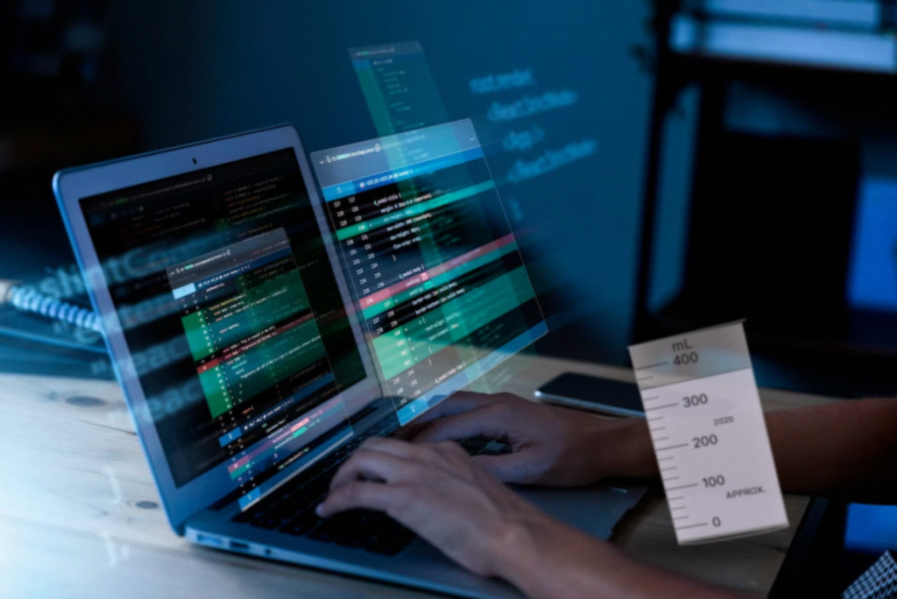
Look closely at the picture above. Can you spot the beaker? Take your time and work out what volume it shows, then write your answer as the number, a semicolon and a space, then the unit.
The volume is 350; mL
